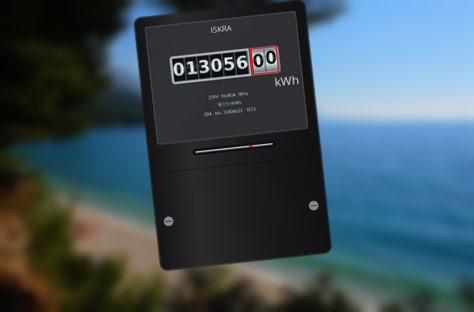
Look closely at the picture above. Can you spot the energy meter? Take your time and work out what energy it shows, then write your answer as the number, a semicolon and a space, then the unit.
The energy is 13056.00; kWh
